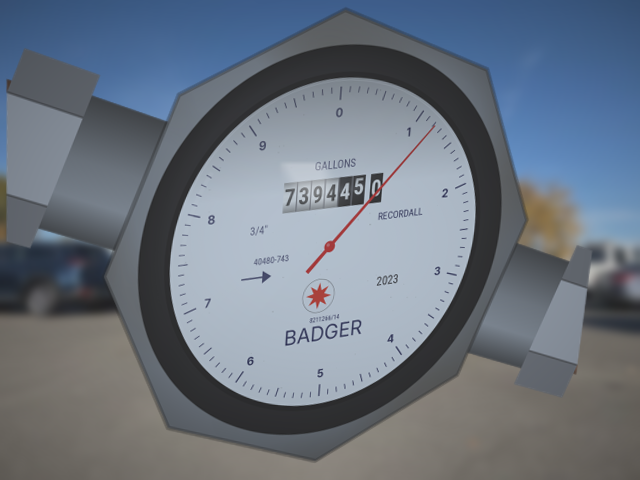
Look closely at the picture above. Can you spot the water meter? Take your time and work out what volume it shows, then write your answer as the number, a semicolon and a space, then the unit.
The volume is 7394451.2; gal
